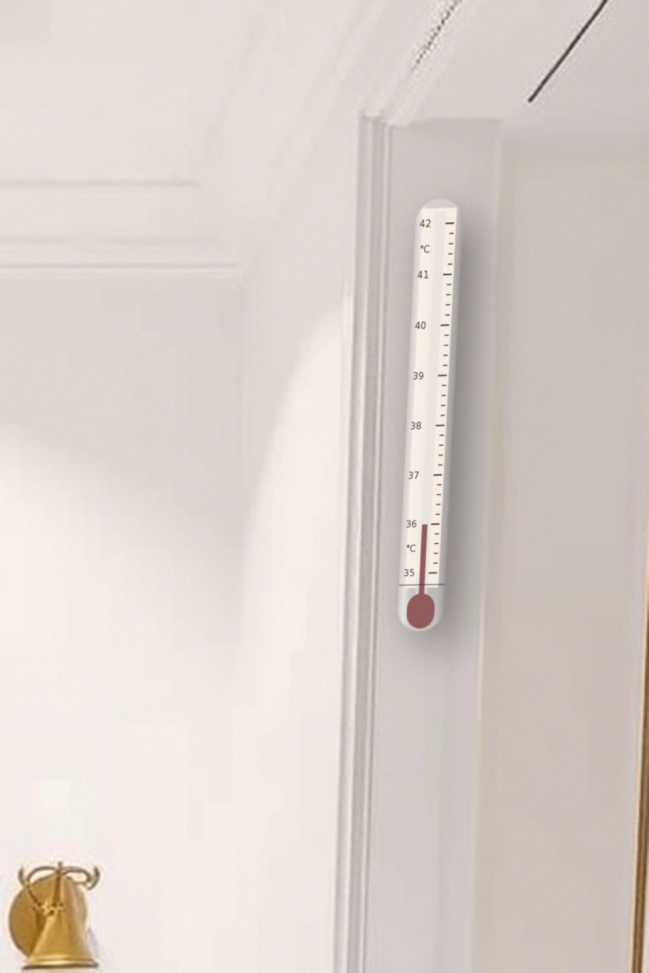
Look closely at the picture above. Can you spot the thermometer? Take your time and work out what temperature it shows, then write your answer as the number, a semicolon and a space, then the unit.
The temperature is 36; °C
